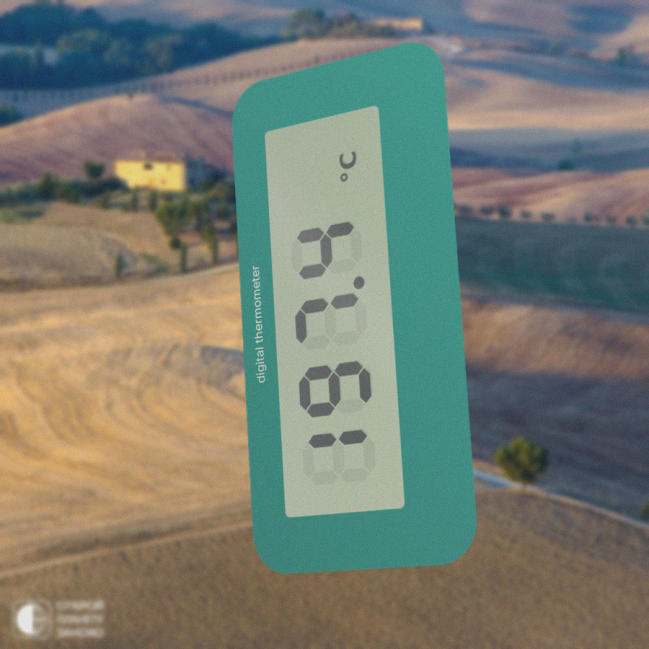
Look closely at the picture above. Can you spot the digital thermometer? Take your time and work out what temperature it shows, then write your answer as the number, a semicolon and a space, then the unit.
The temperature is 197.4; °C
